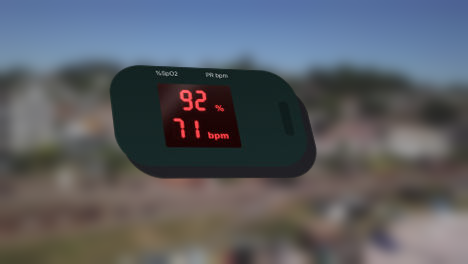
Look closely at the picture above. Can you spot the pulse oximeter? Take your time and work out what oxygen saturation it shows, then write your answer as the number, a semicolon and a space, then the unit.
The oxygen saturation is 92; %
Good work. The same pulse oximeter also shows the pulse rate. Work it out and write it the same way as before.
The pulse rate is 71; bpm
